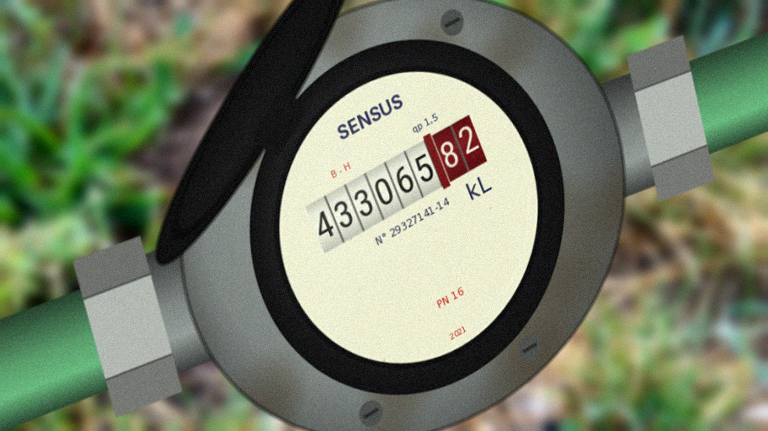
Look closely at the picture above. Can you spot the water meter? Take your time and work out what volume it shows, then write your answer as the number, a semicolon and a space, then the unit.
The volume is 433065.82; kL
